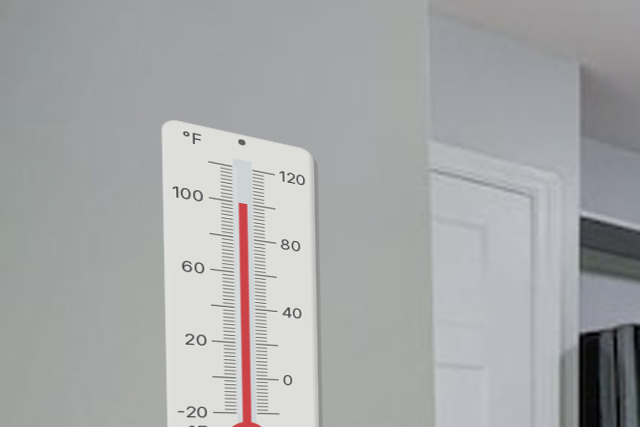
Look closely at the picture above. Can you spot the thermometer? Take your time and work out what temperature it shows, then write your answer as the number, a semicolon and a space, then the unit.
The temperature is 100; °F
